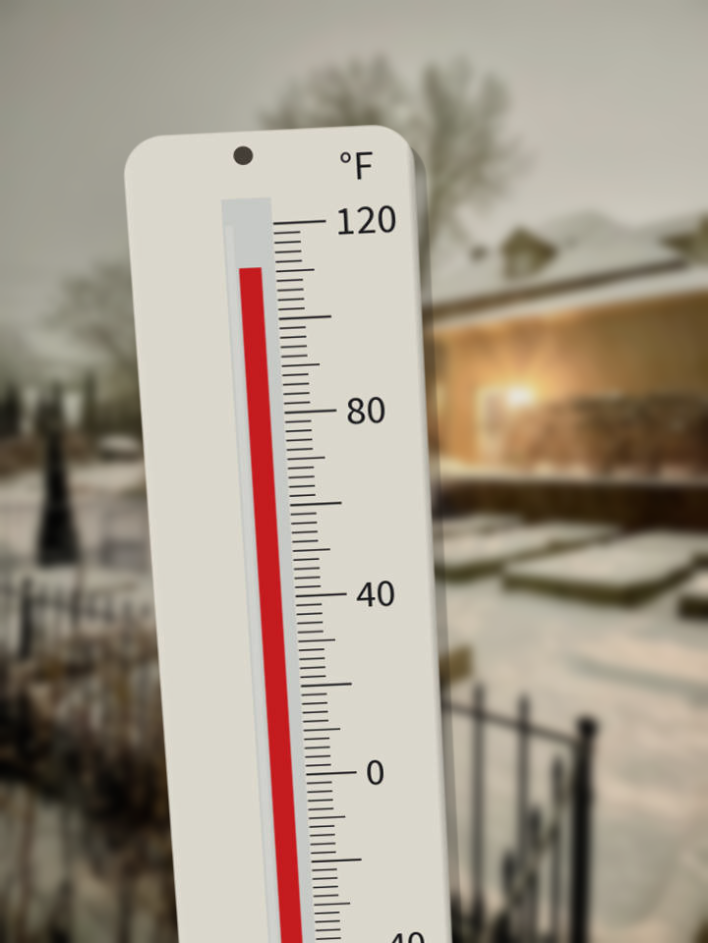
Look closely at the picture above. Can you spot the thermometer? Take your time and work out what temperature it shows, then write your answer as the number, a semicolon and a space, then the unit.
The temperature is 111; °F
